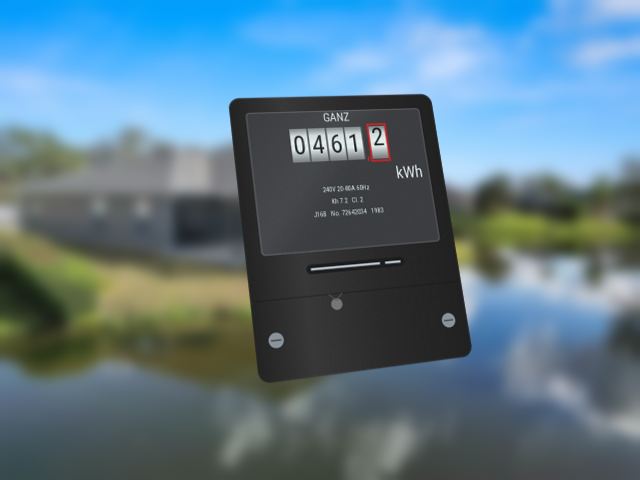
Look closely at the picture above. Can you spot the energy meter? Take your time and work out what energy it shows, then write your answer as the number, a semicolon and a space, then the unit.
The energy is 461.2; kWh
